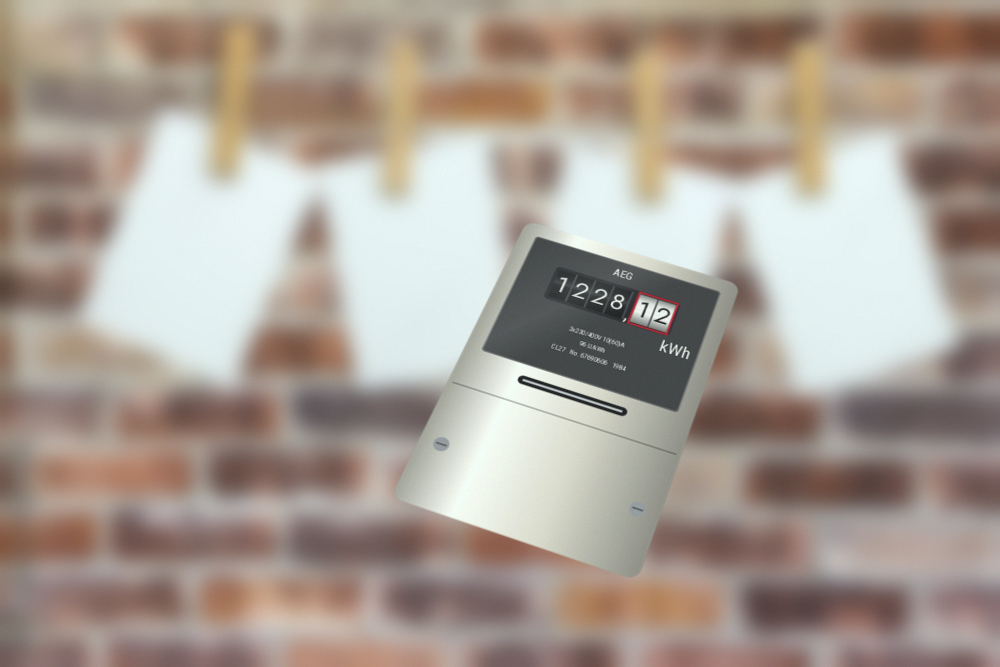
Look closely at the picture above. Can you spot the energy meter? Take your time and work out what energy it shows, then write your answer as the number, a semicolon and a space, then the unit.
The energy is 1228.12; kWh
